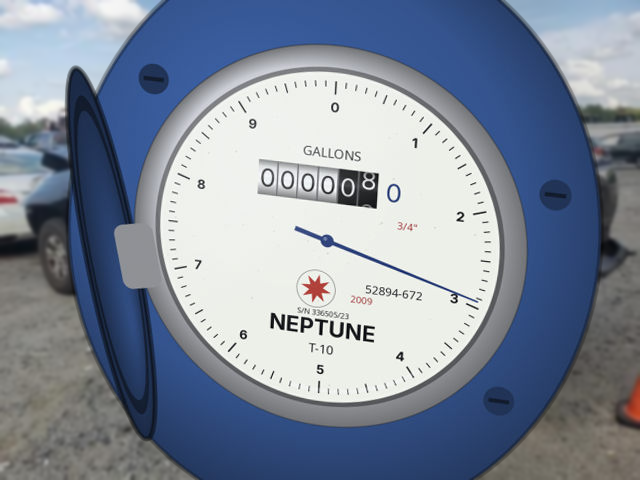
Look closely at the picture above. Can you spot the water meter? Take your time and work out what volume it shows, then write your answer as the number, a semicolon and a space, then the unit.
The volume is 82.9; gal
